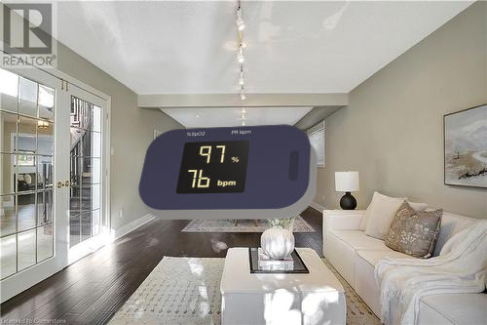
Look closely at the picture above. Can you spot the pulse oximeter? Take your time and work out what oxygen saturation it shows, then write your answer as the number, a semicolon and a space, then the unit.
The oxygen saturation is 97; %
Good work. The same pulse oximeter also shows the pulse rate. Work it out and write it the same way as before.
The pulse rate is 76; bpm
